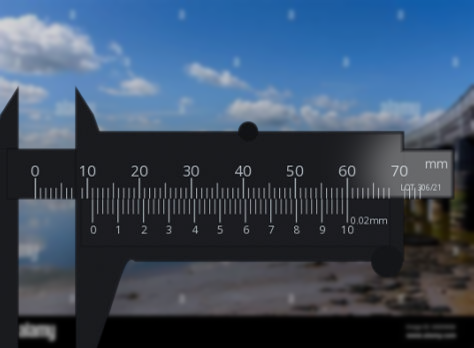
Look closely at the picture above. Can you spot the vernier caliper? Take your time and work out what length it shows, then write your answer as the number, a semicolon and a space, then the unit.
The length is 11.0; mm
